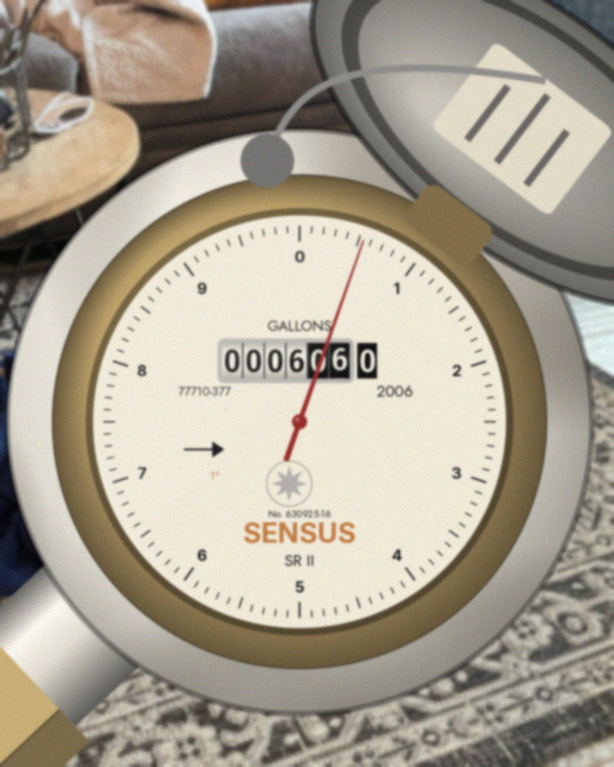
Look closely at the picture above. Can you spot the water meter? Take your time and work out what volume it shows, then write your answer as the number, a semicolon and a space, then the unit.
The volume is 6060.5; gal
